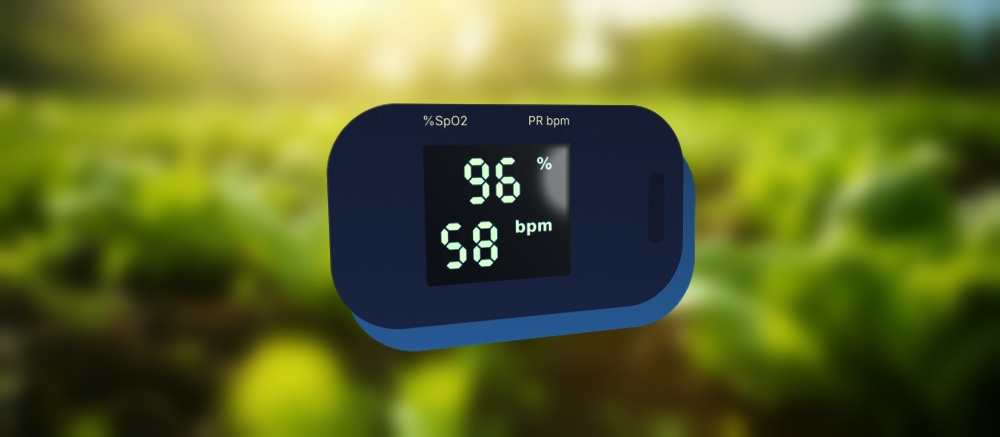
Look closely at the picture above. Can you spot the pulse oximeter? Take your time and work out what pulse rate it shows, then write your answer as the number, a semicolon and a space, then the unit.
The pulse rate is 58; bpm
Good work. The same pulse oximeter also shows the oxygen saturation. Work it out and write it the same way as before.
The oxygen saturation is 96; %
